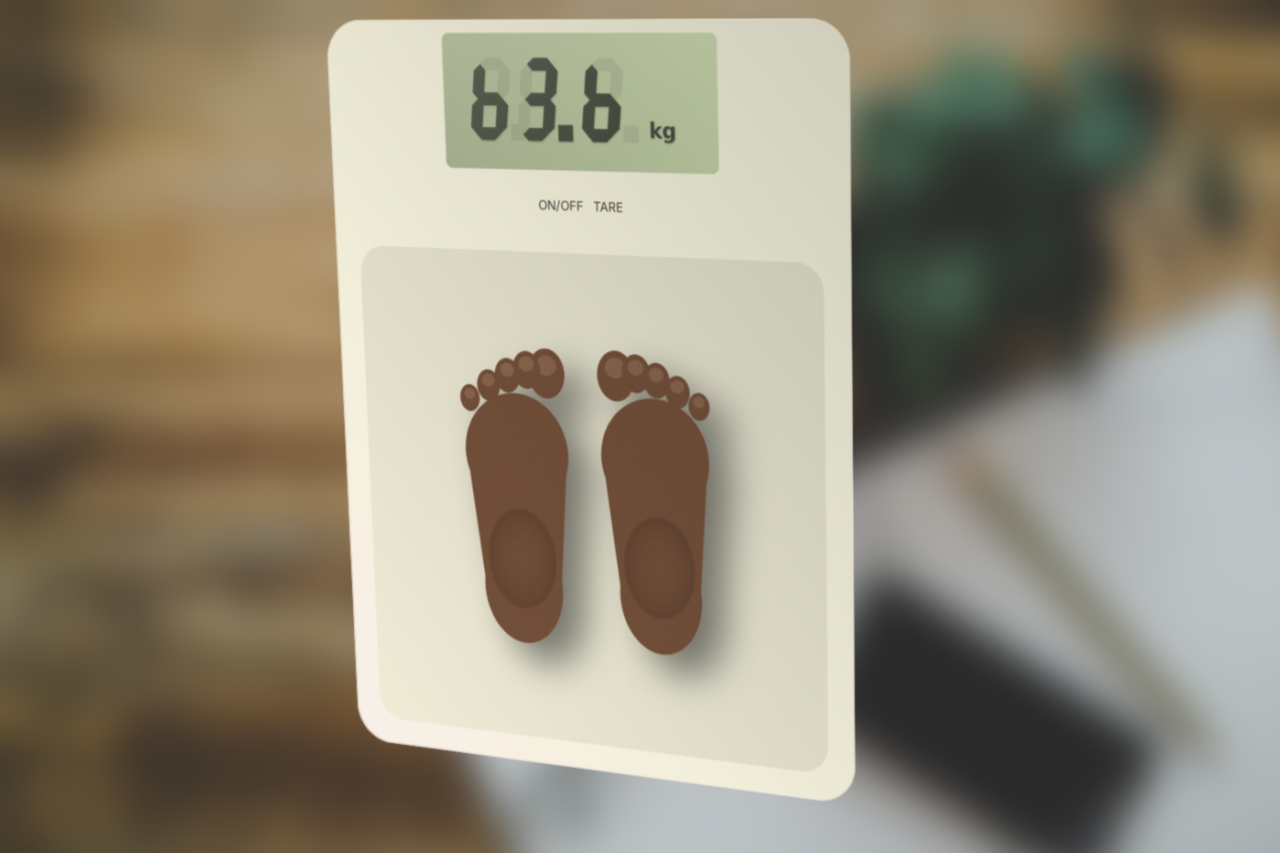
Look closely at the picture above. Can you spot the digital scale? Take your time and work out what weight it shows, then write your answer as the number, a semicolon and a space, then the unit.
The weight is 63.6; kg
